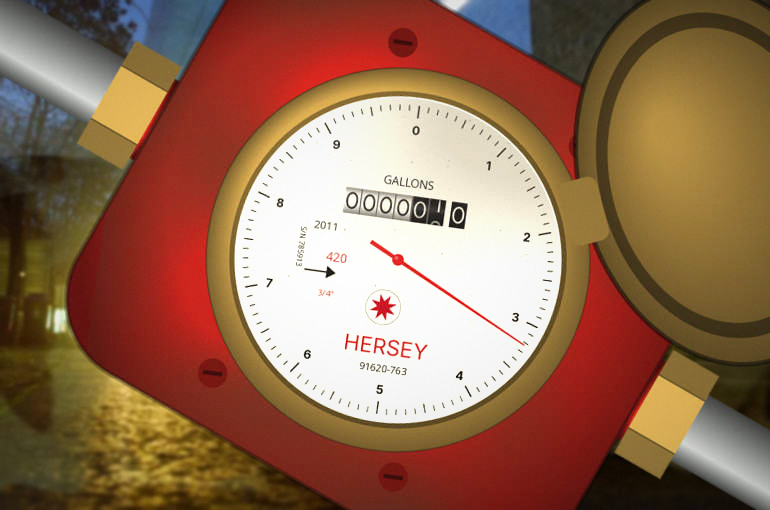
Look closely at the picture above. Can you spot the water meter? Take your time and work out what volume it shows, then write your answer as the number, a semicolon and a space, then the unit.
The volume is 13.2; gal
